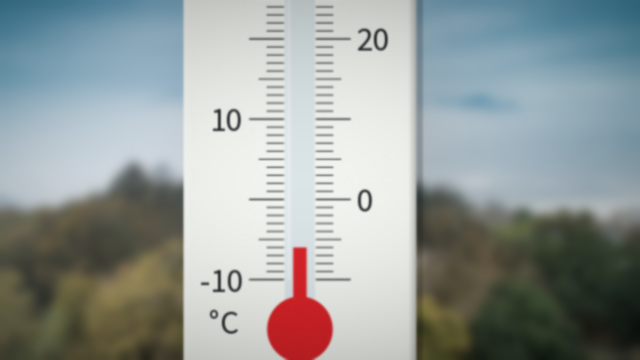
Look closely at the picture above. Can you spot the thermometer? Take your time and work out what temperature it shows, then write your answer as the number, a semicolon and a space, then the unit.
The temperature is -6; °C
